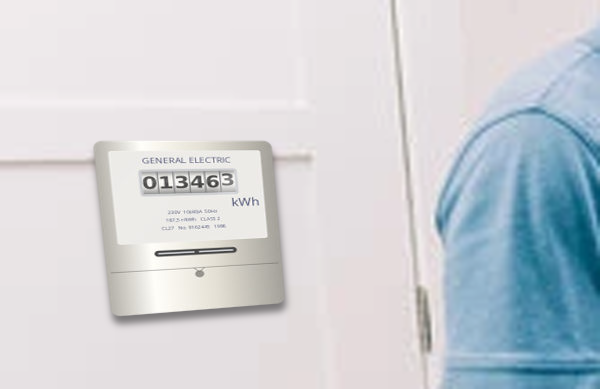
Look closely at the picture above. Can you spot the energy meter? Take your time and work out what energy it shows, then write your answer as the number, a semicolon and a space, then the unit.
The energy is 13463; kWh
